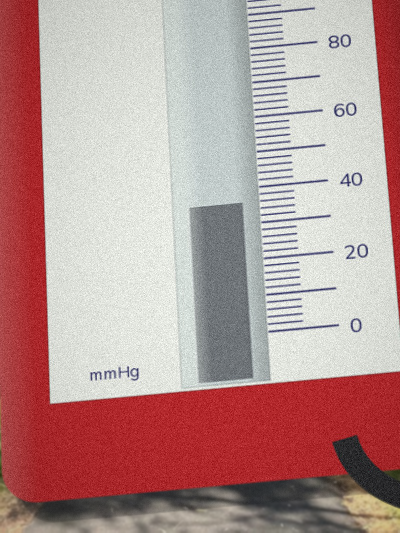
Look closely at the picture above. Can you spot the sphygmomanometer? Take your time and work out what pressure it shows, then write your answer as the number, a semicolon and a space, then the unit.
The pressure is 36; mmHg
